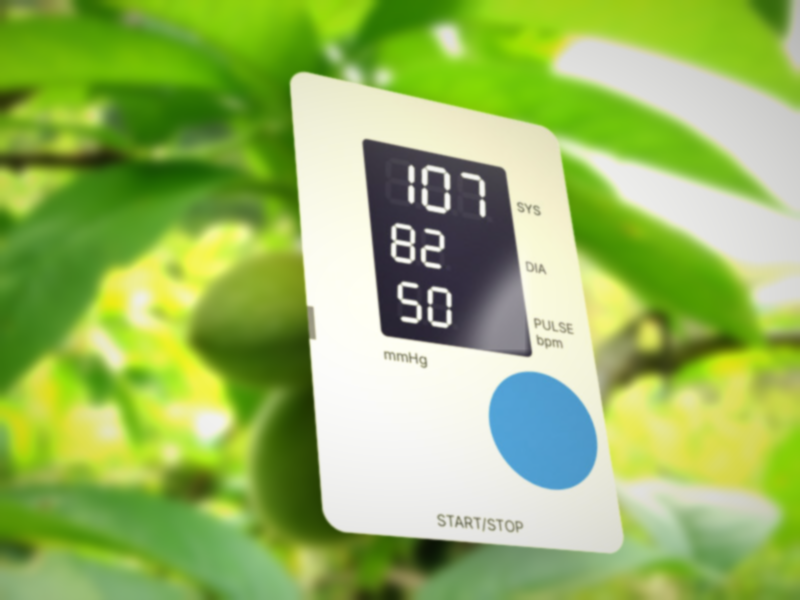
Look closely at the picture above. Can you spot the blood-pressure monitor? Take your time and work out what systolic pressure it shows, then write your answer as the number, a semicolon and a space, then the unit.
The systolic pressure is 107; mmHg
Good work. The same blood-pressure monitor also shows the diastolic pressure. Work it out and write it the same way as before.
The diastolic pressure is 82; mmHg
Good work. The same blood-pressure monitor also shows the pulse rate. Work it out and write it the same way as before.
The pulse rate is 50; bpm
